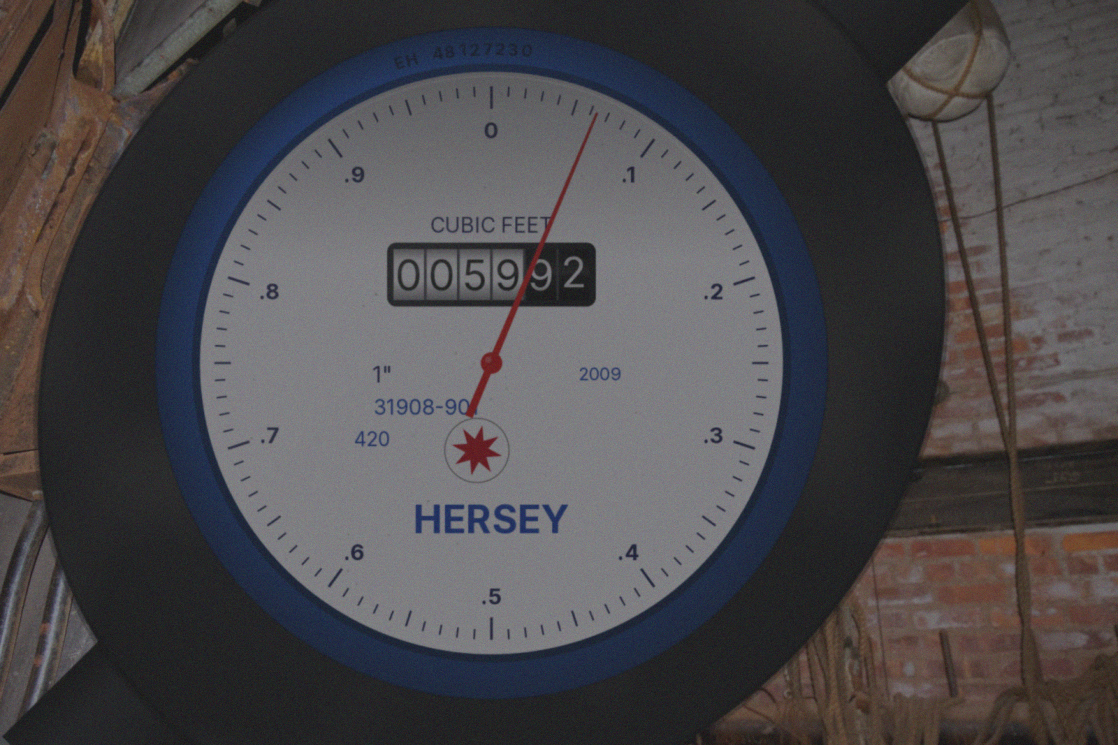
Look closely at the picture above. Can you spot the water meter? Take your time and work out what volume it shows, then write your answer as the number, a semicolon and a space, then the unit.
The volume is 5992.06; ft³
